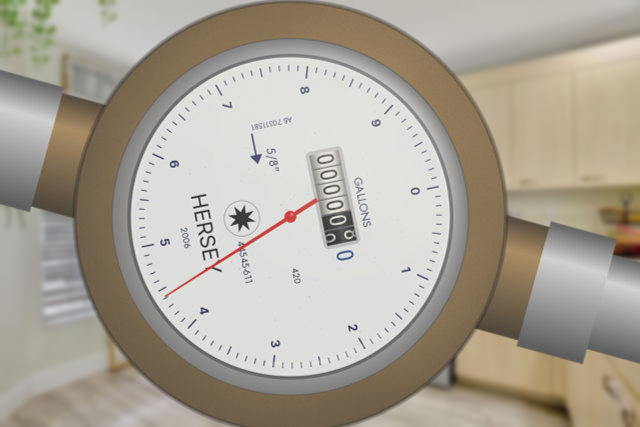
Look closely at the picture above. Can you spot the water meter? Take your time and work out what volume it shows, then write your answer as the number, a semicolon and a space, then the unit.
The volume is 84.4; gal
